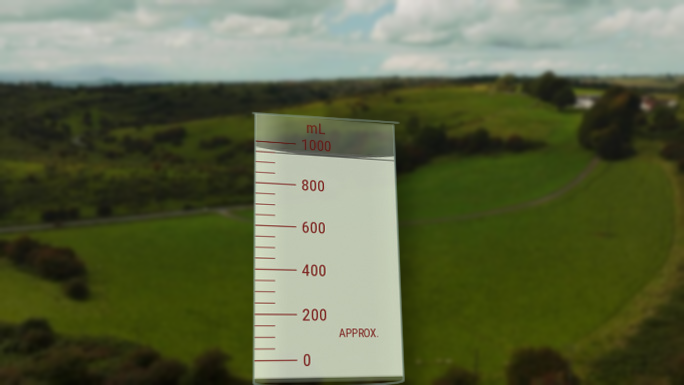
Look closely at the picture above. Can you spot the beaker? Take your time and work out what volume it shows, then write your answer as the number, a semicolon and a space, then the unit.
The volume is 950; mL
